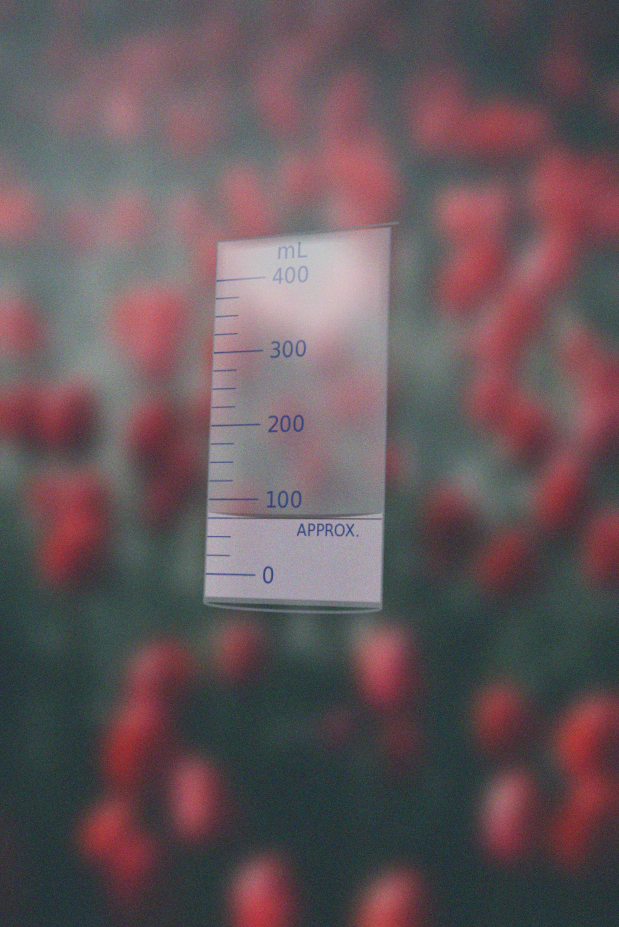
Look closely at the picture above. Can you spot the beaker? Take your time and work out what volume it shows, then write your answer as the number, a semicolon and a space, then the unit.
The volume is 75; mL
